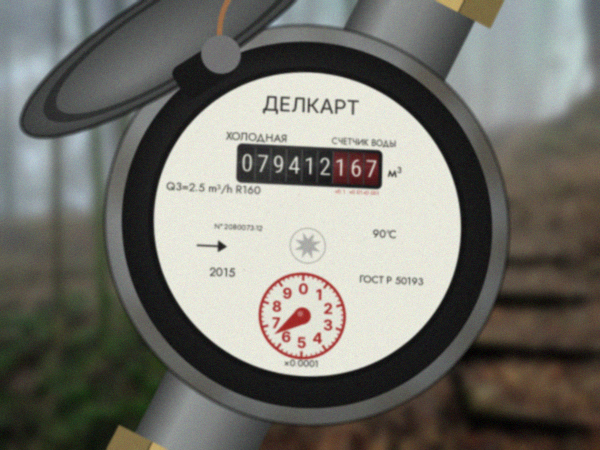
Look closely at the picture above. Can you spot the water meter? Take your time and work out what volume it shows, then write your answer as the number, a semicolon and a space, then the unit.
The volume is 79412.1676; m³
